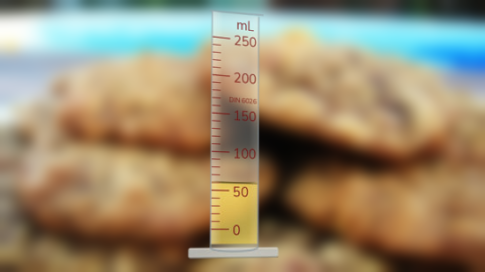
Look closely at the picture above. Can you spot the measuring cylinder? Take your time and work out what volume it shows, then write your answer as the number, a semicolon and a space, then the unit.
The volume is 60; mL
